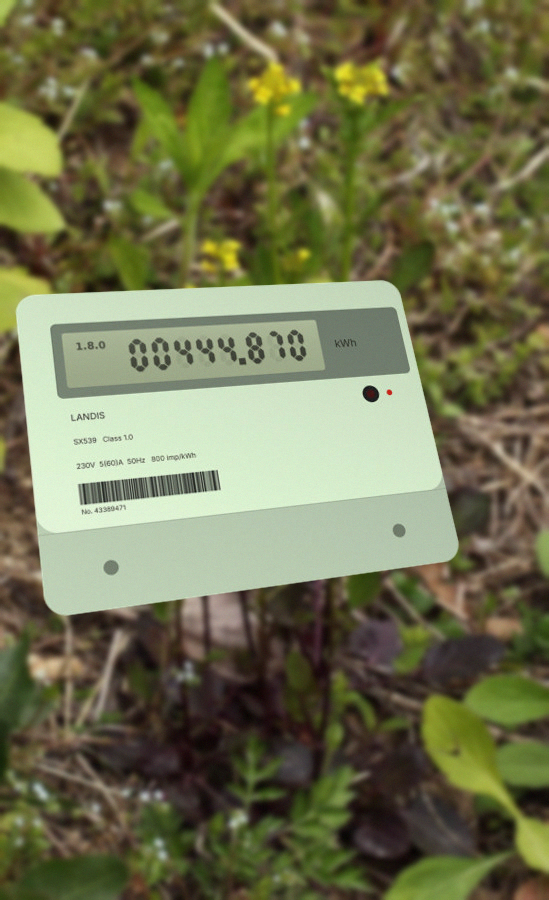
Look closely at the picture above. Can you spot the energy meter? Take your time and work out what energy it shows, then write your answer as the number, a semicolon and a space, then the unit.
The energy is 444.870; kWh
